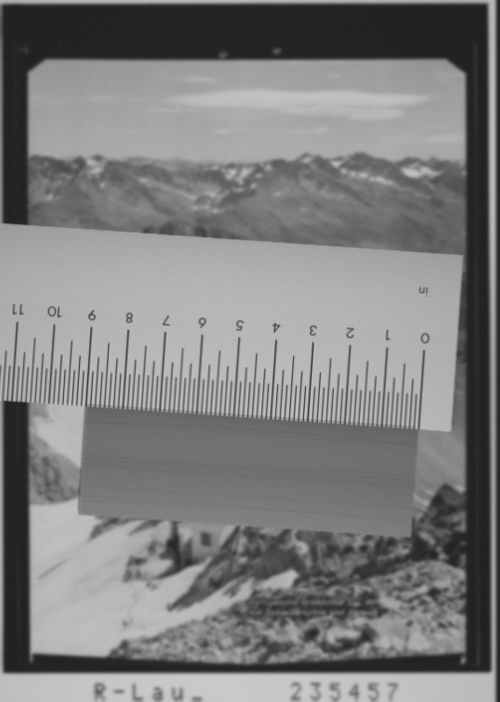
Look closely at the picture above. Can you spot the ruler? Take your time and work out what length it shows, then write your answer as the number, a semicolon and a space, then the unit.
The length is 9; in
